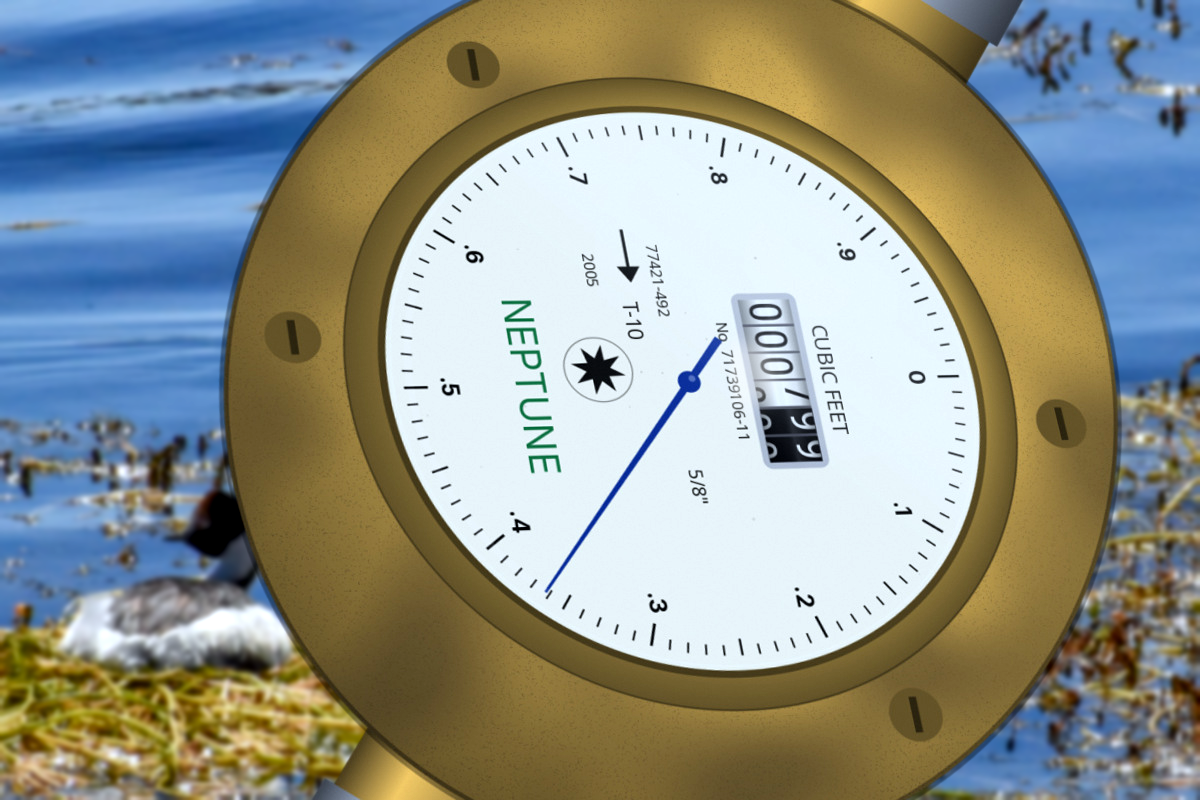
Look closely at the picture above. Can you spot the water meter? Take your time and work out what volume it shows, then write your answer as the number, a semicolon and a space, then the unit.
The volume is 799.36; ft³
